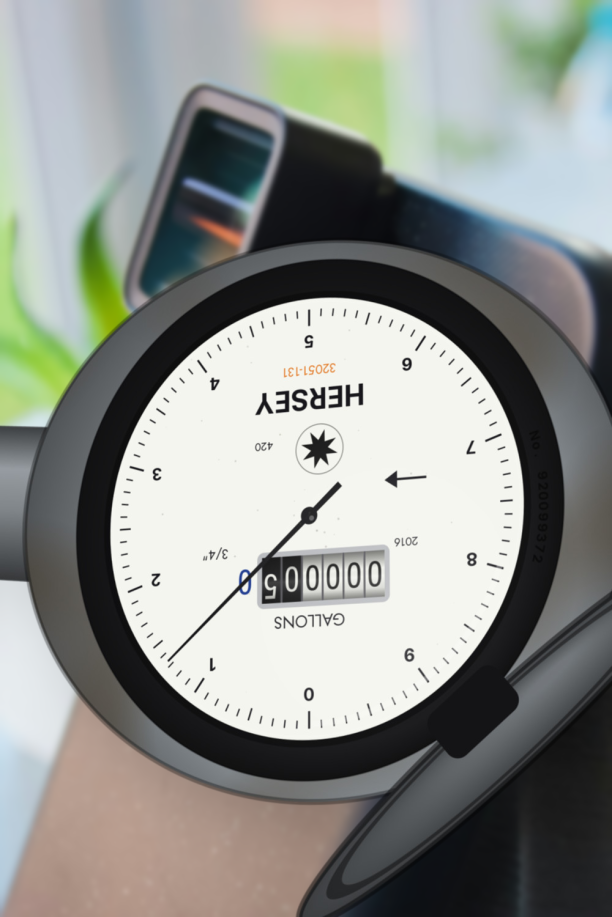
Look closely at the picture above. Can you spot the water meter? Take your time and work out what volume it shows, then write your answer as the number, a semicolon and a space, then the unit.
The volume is 51.3; gal
